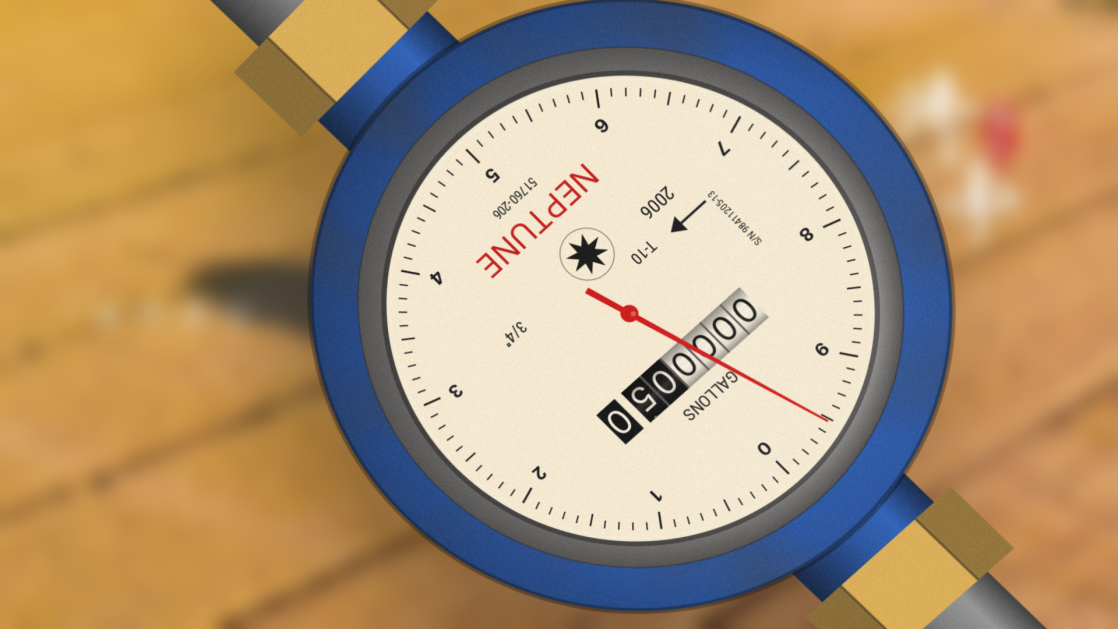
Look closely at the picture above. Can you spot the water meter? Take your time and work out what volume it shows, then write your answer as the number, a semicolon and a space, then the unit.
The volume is 49.5; gal
